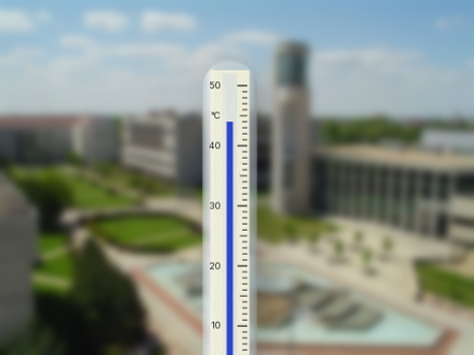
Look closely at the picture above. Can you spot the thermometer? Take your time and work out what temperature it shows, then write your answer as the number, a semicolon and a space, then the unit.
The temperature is 44; °C
